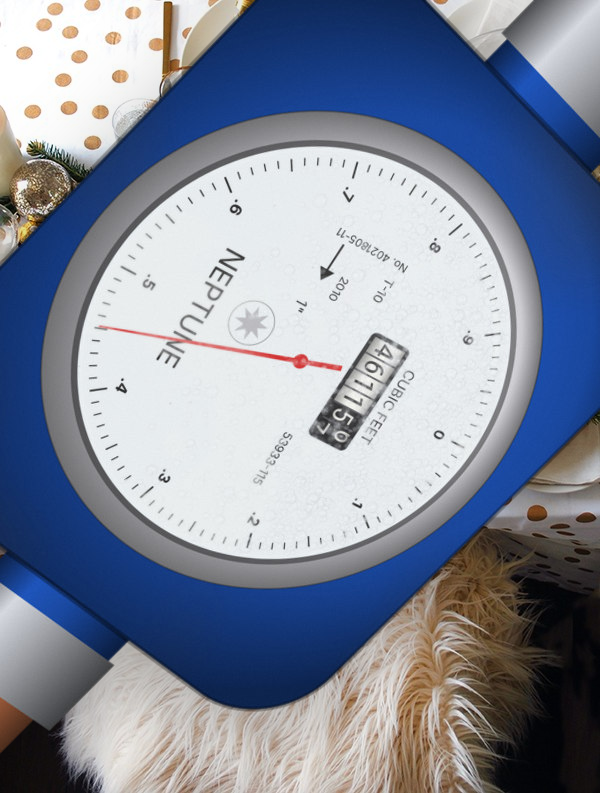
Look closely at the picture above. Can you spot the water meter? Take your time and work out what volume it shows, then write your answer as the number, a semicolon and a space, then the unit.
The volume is 461156.45; ft³
